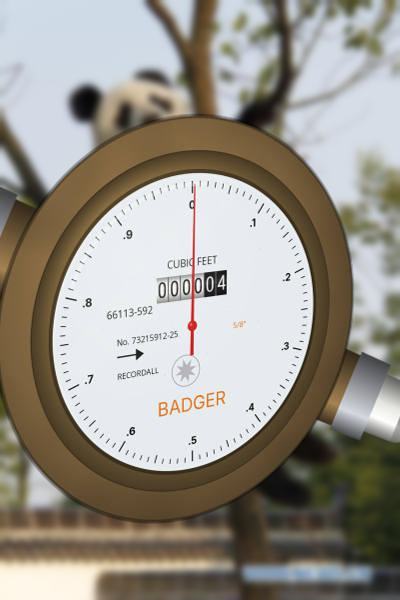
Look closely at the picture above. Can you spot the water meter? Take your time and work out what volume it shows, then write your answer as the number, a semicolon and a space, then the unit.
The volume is 4.00; ft³
